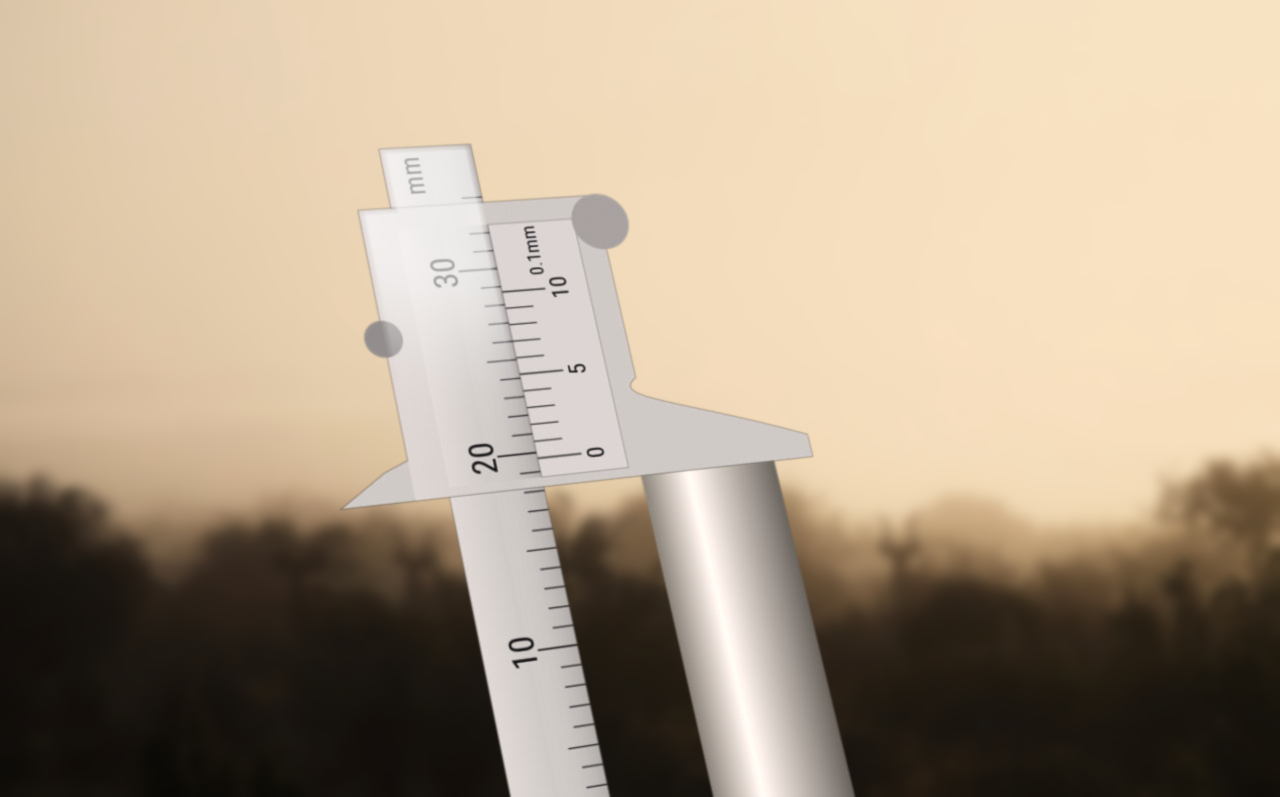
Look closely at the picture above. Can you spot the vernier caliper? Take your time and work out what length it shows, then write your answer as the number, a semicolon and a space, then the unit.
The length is 19.7; mm
